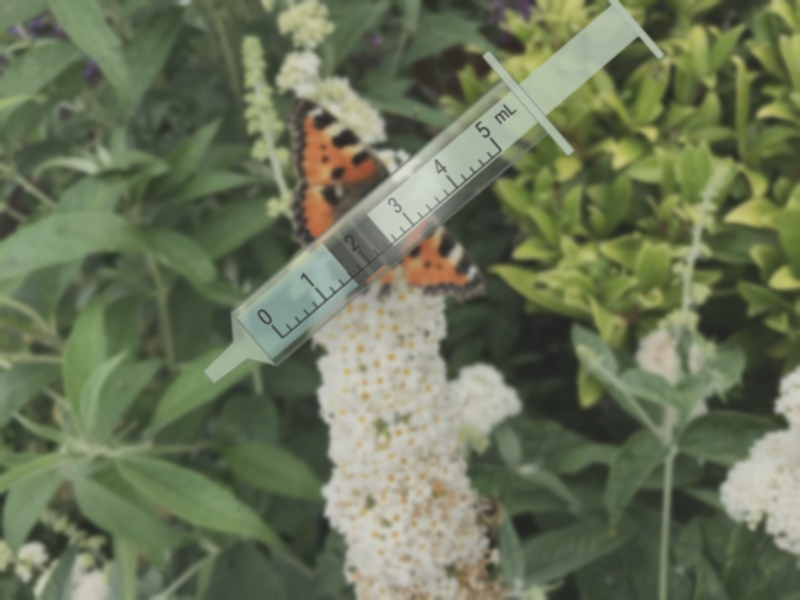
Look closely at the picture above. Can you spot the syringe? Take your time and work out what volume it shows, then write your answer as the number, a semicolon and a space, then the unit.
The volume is 1.6; mL
